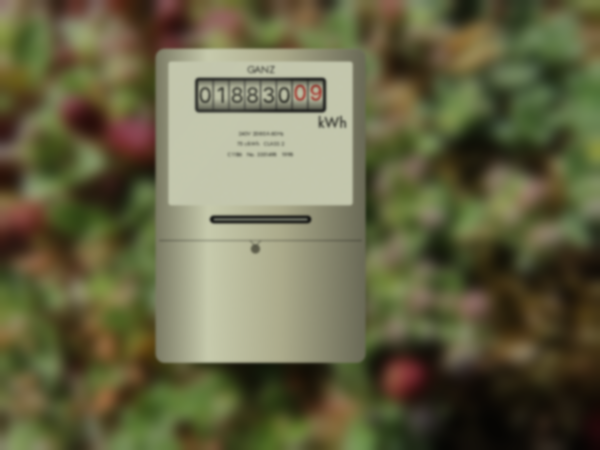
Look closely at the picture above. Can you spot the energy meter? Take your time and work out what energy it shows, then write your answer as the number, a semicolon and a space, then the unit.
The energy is 18830.09; kWh
